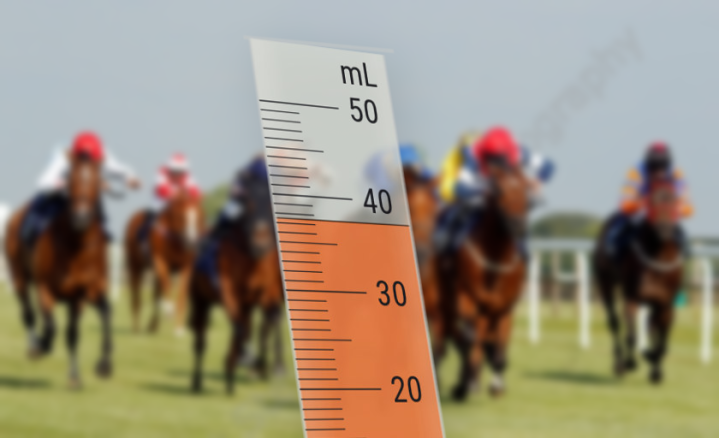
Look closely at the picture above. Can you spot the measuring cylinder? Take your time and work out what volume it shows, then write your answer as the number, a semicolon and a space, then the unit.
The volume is 37.5; mL
